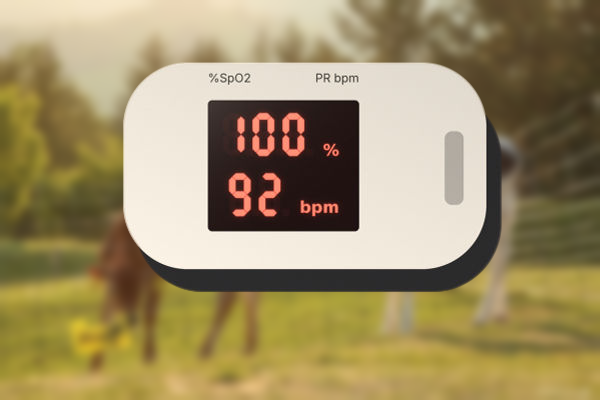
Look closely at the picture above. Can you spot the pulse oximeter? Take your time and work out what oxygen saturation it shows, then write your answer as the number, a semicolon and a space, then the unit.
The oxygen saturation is 100; %
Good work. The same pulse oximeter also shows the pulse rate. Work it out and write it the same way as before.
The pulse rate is 92; bpm
